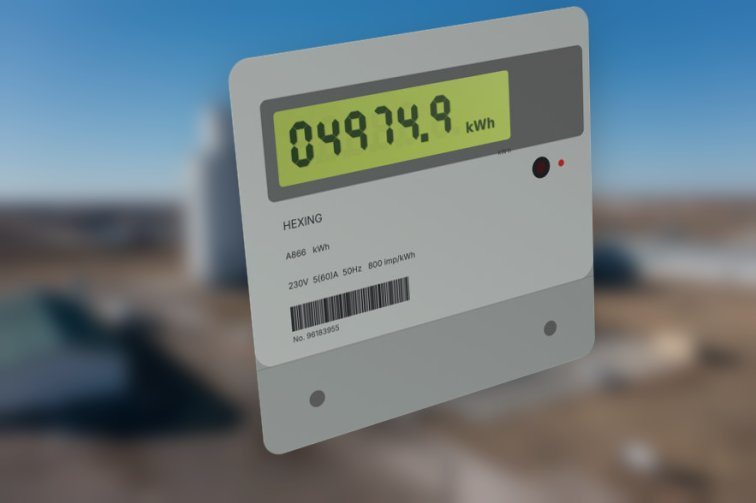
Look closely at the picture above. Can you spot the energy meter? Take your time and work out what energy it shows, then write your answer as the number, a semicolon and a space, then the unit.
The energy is 4974.9; kWh
